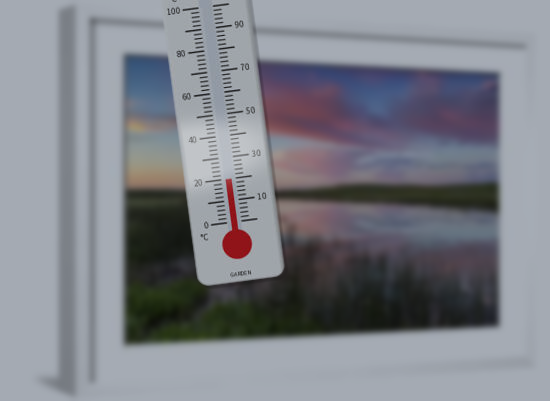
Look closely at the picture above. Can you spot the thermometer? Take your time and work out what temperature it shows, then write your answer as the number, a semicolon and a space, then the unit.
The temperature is 20; °C
